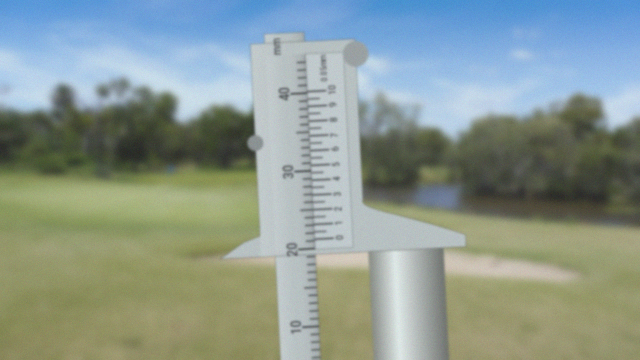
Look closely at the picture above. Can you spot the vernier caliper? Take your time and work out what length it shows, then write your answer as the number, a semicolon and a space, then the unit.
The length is 21.2; mm
